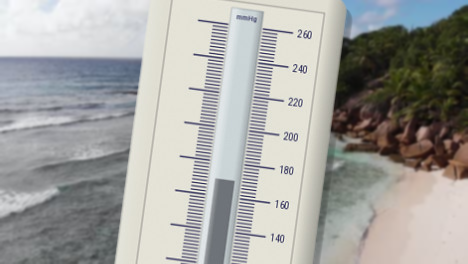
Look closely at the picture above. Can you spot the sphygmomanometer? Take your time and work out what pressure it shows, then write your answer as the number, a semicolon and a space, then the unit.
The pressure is 170; mmHg
